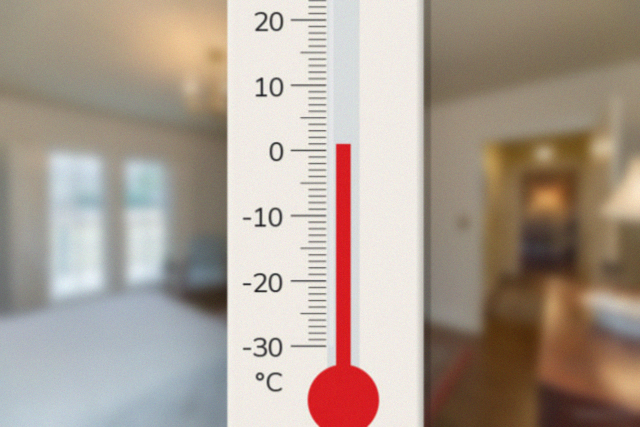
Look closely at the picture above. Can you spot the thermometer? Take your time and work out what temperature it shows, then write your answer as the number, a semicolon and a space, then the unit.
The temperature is 1; °C
